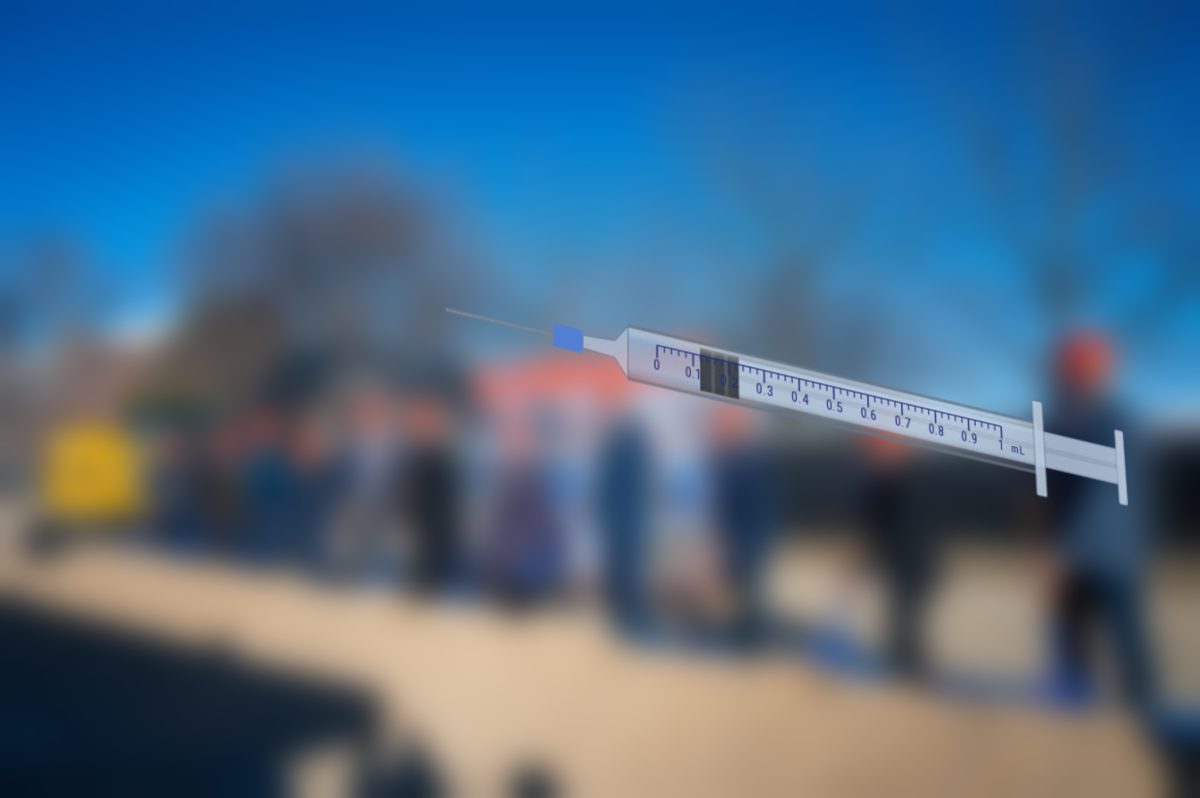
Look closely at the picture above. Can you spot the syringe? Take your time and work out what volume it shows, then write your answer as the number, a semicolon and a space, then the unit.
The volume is 0.12; mL
